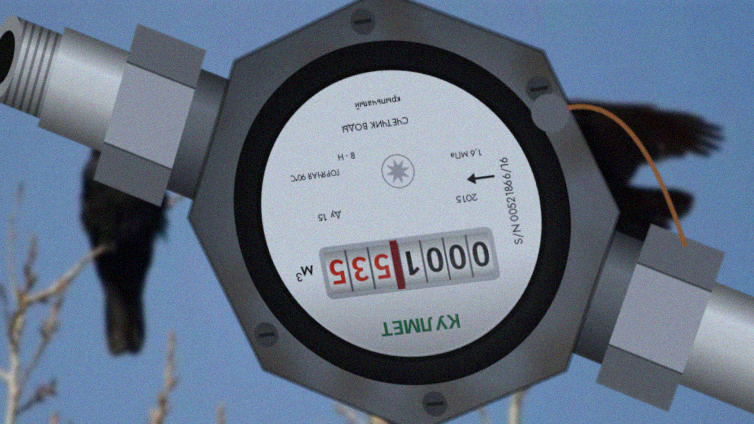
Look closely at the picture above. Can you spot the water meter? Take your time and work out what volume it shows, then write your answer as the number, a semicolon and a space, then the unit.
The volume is 1.535; m³
